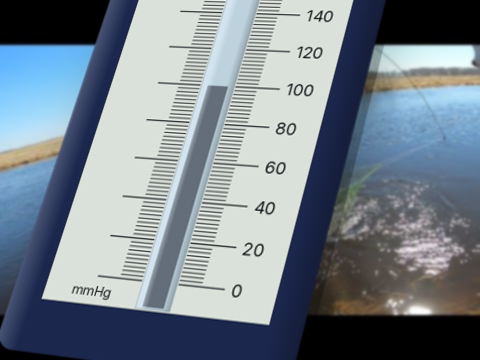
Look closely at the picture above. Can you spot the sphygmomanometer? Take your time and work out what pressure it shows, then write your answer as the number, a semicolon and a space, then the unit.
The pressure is 100; mmHg
